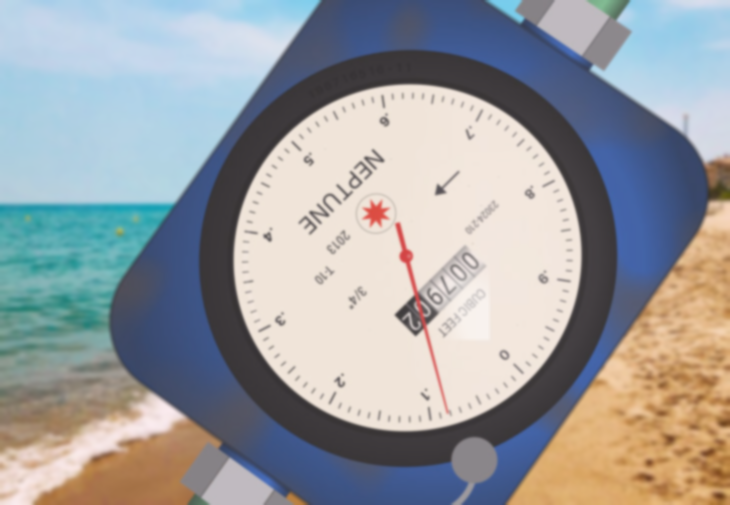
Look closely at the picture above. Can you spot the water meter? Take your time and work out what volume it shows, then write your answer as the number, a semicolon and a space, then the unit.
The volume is 7902.08; ft³
